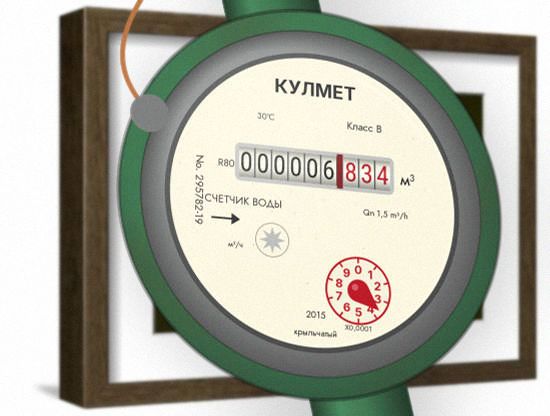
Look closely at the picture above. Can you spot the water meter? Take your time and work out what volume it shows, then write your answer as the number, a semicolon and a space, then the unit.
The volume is 6.8343; m³
